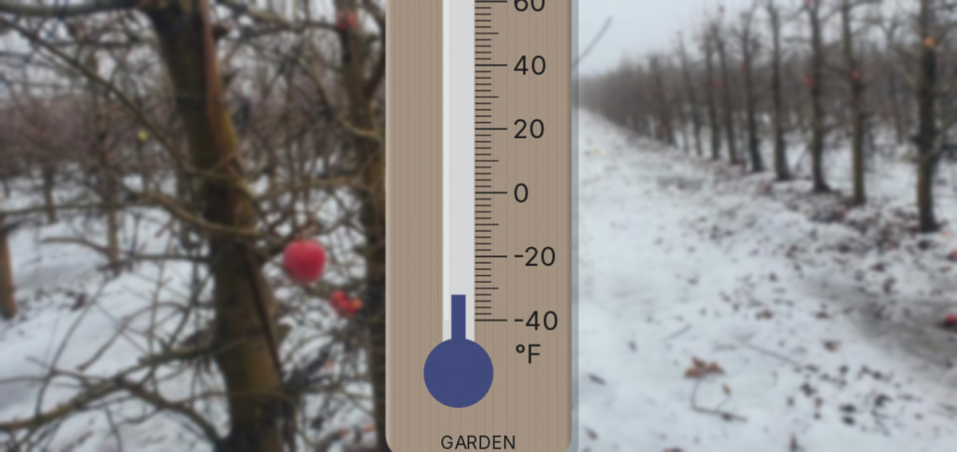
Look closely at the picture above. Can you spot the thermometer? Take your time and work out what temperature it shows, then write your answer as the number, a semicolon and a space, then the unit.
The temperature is -32; °F
